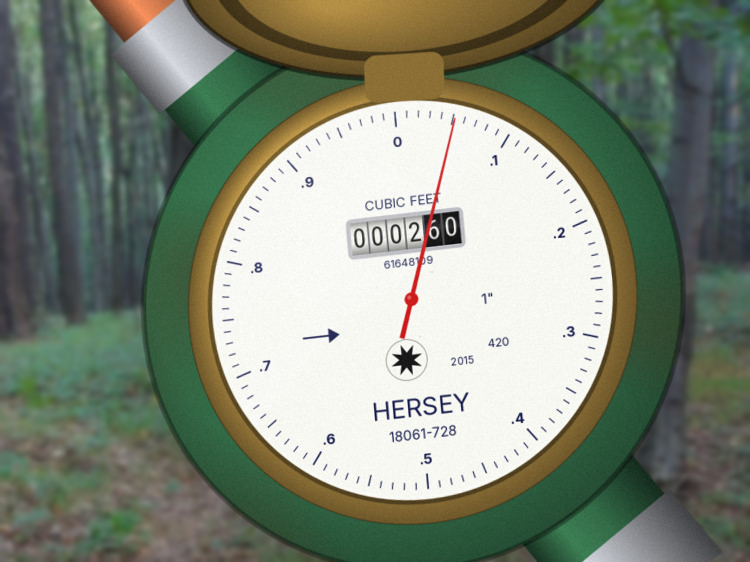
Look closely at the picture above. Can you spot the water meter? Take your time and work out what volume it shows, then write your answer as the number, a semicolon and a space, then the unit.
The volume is 260.05; ft³
